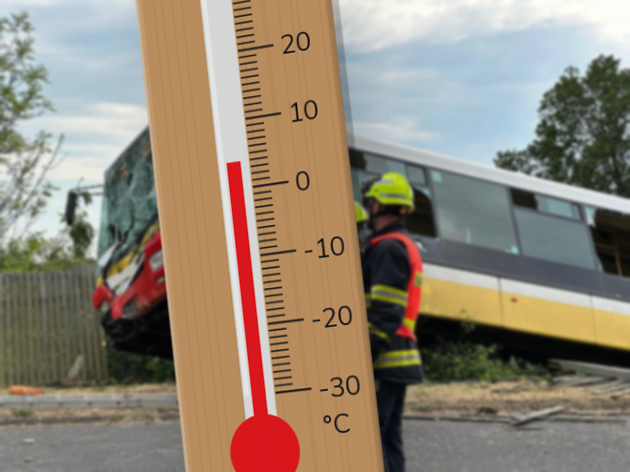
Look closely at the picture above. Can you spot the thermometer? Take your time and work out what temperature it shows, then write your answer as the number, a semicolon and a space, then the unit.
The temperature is 4; °C
